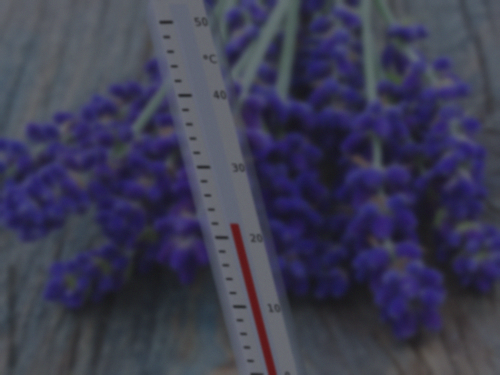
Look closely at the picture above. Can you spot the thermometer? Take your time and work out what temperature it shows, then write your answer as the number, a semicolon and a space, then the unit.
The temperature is 22; °C
